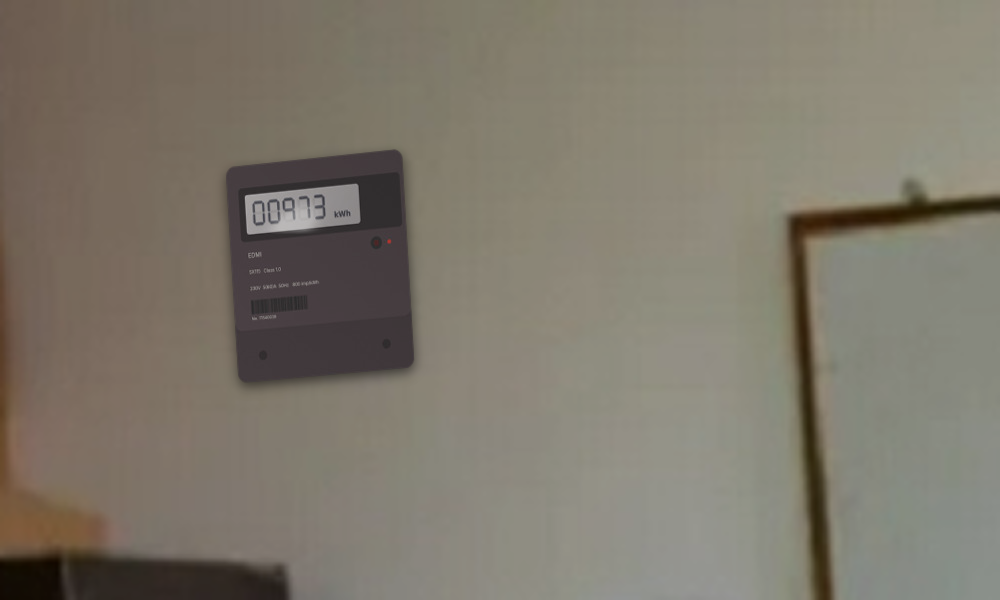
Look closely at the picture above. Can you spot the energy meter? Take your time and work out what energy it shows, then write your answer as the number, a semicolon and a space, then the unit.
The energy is 973; kWh
